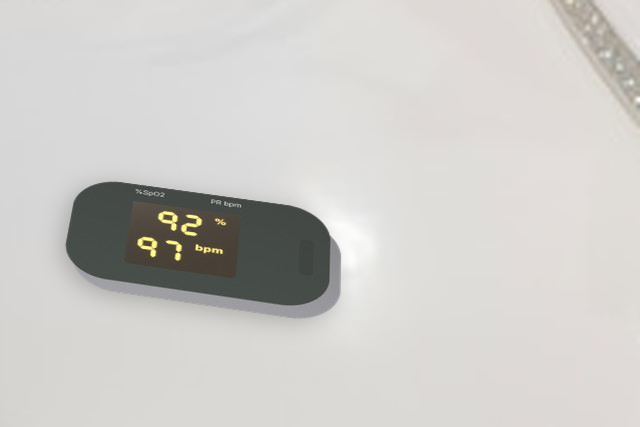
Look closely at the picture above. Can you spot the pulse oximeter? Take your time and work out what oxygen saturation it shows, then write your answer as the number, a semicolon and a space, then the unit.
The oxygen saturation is 92; %
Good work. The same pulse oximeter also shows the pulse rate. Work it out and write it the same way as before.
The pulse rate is 97; bpm
